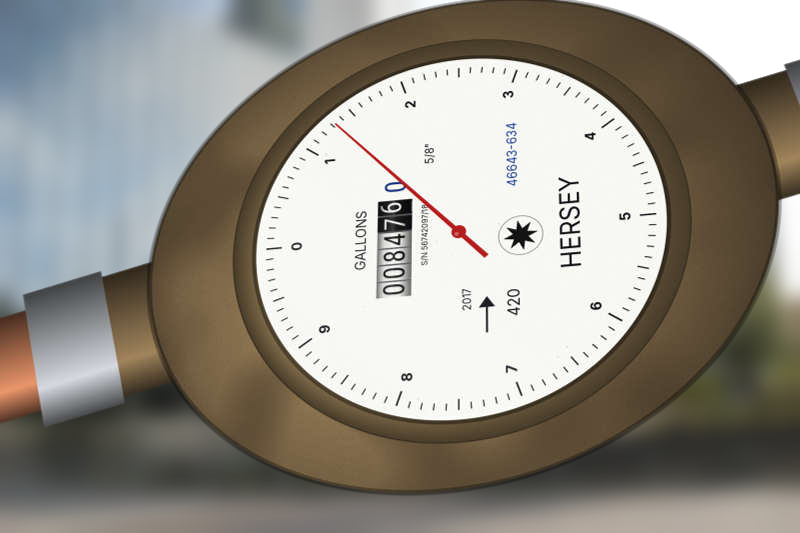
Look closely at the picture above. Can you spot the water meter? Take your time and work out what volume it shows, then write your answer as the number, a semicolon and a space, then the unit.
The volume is 84761.3; gal
